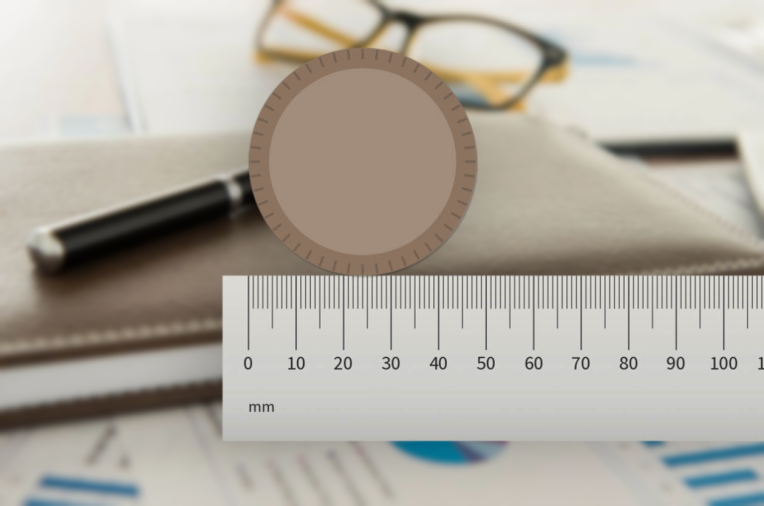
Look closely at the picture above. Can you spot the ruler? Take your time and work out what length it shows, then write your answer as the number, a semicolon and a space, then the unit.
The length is 48; mm
